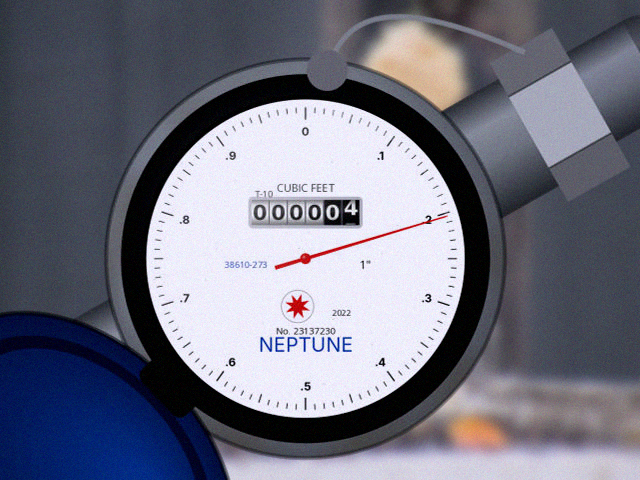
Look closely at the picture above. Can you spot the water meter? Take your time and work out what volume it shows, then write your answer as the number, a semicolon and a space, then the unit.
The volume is 4.20; ft³
